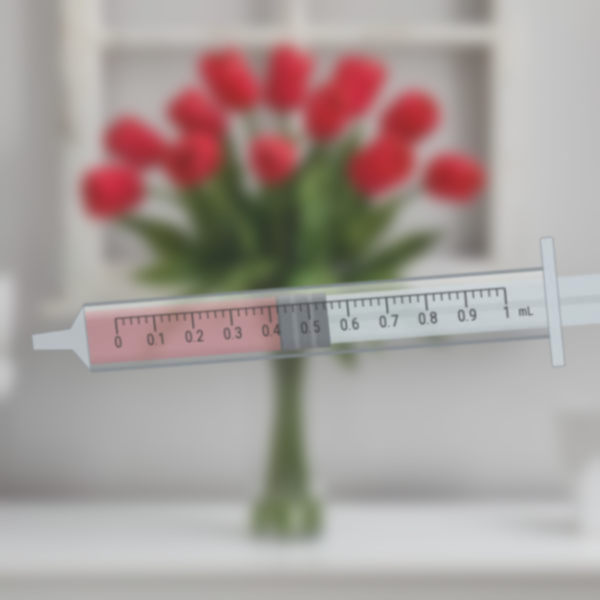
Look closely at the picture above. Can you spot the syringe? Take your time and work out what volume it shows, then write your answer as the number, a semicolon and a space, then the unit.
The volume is 0.42; mL
